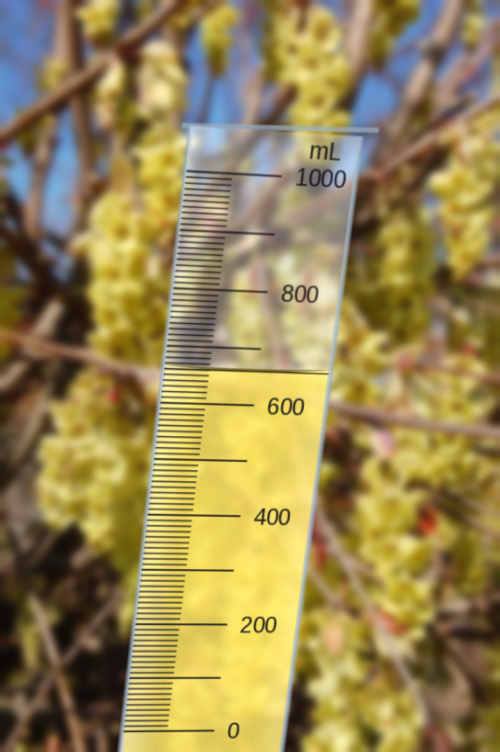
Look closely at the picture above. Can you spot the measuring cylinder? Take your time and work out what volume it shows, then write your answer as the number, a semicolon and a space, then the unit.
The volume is 660; mL
